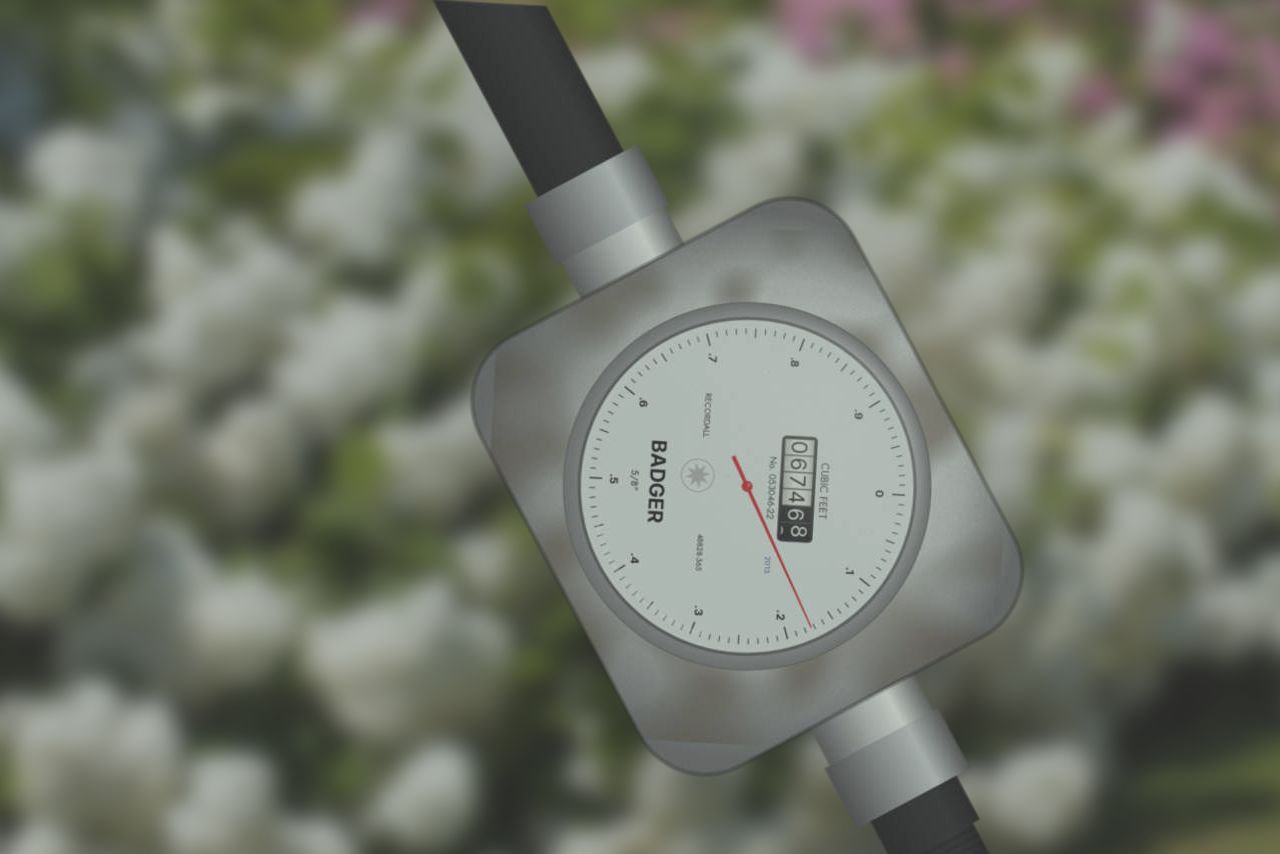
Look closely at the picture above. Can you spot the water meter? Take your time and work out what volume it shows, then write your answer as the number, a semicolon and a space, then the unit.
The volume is 67468.17; ft³
